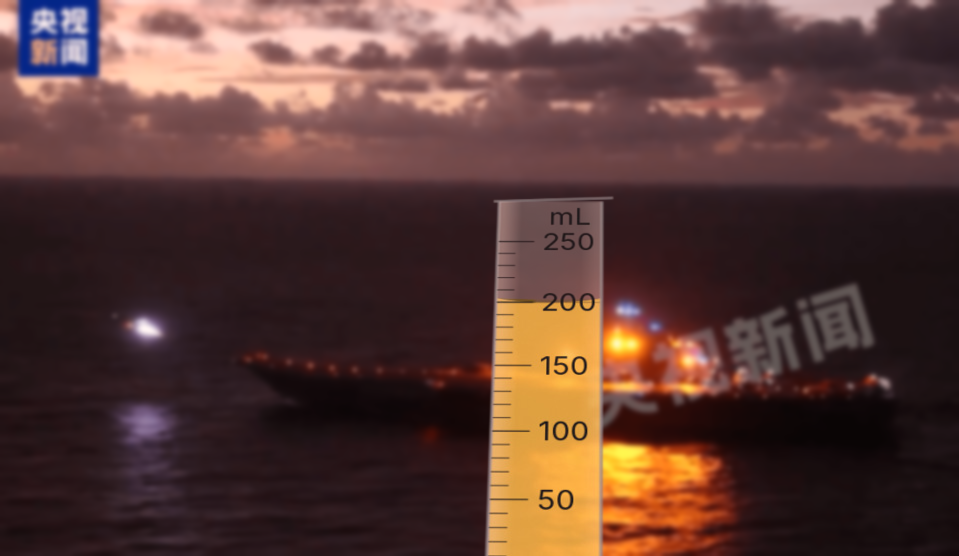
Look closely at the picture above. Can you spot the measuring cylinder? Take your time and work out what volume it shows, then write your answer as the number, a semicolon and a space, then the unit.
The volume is 200; mL
